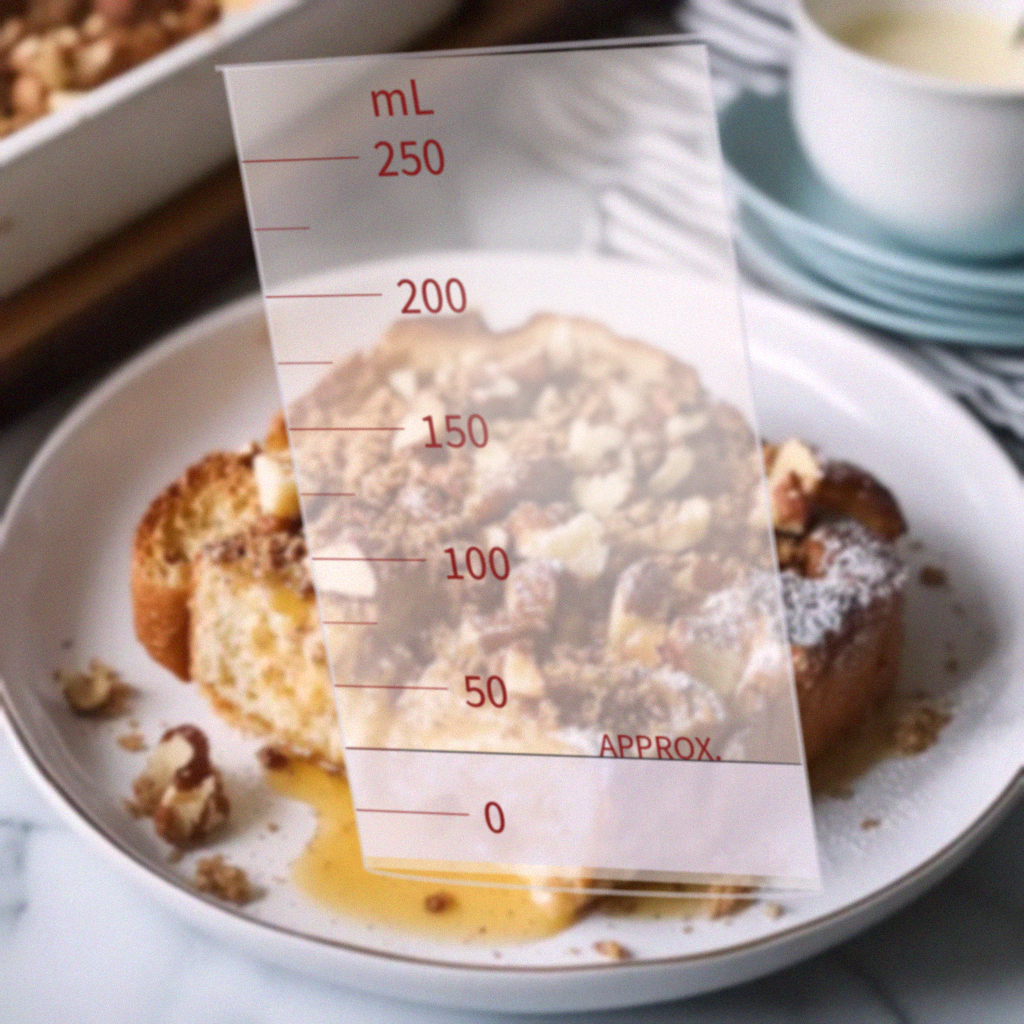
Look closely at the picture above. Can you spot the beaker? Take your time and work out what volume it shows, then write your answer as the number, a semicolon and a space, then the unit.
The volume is 25; mL
